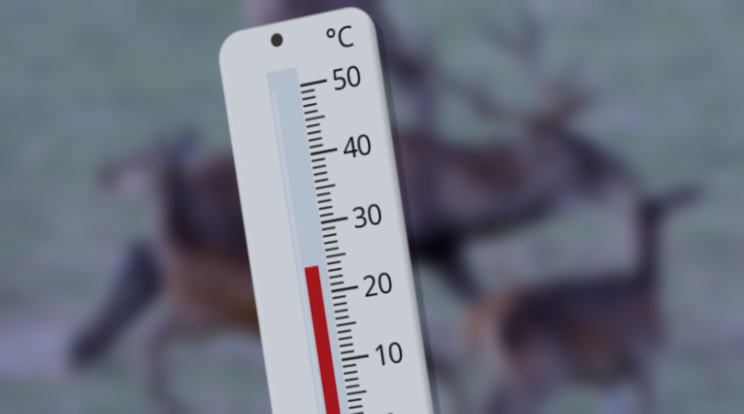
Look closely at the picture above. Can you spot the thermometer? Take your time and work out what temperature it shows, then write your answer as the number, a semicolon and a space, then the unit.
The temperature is 24; °C
